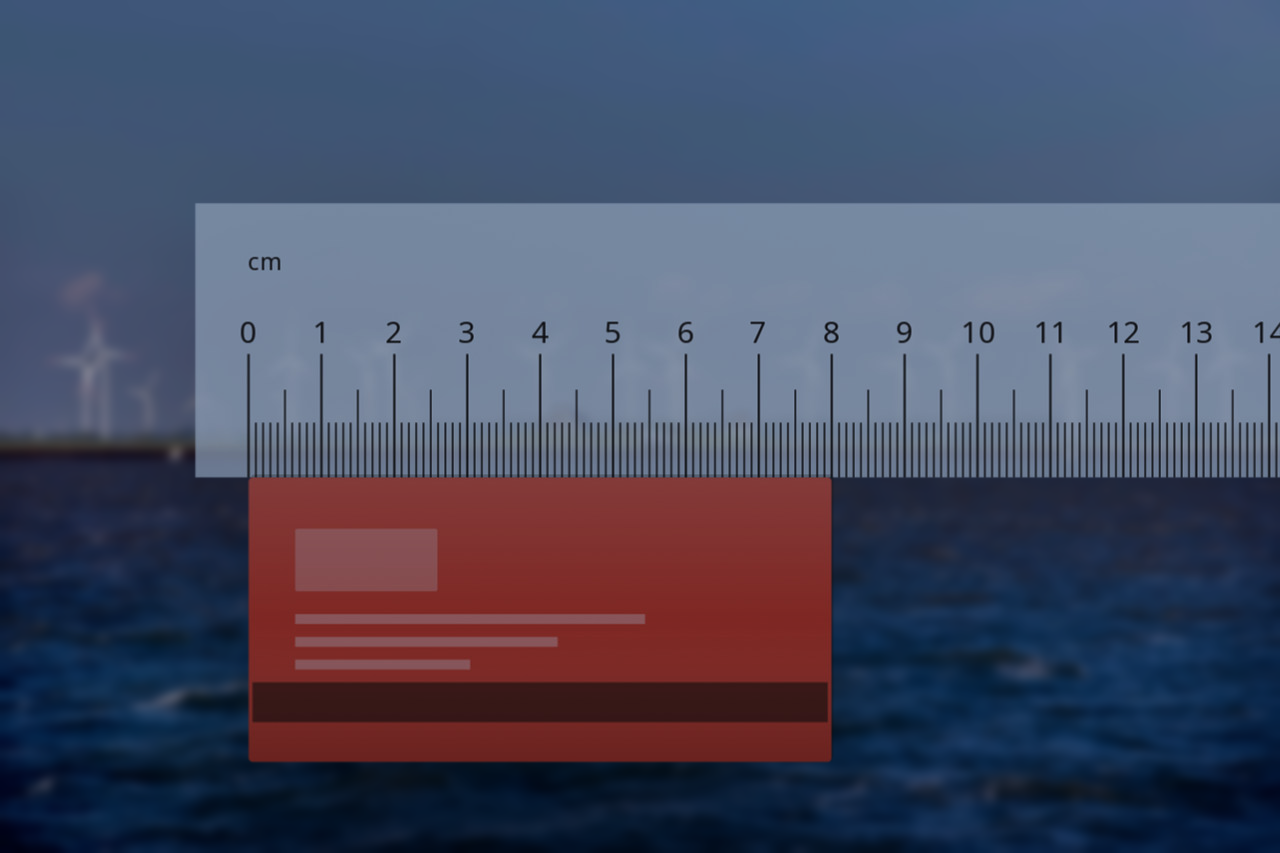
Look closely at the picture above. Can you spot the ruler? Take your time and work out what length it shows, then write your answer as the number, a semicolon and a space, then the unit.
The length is 8; cm
